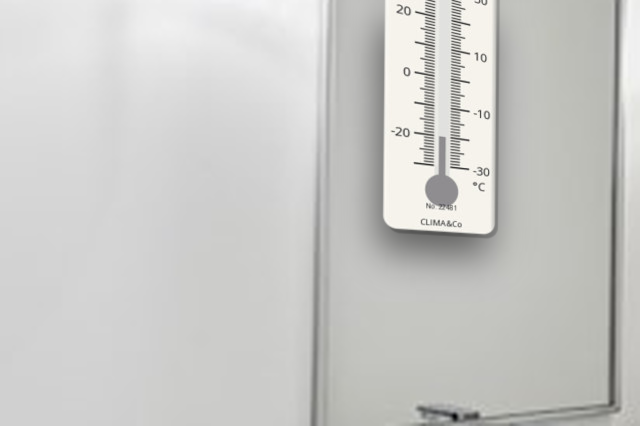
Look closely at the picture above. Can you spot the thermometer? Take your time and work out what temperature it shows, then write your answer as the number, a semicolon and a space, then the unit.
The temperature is -20; °C
